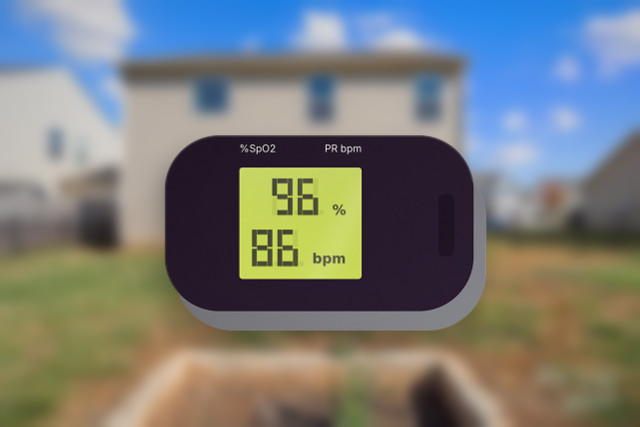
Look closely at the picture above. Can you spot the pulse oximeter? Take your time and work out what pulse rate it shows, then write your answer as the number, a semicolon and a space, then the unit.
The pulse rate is 86; bpm
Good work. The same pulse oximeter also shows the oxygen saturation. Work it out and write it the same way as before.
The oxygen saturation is 96; %
